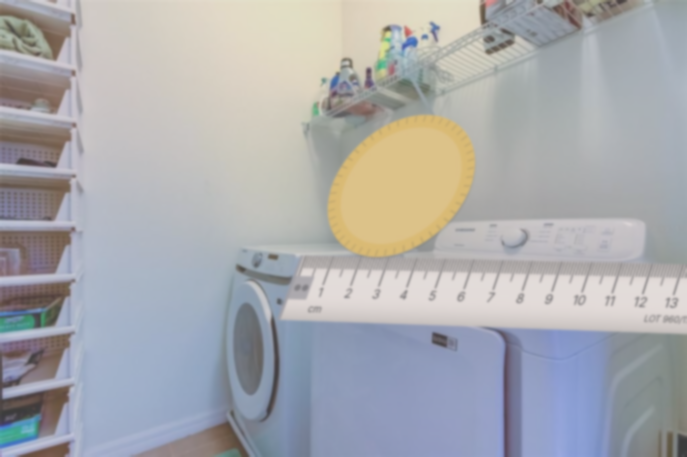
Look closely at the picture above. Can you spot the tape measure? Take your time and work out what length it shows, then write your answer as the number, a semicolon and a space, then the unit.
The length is 5; cm
